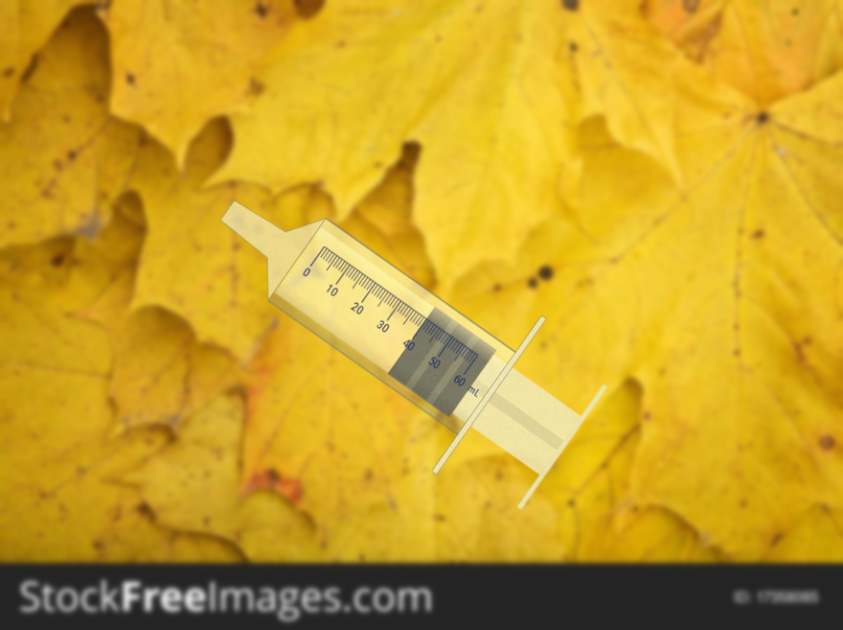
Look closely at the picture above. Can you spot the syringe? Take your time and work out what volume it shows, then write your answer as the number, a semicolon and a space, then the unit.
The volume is 40; mL
